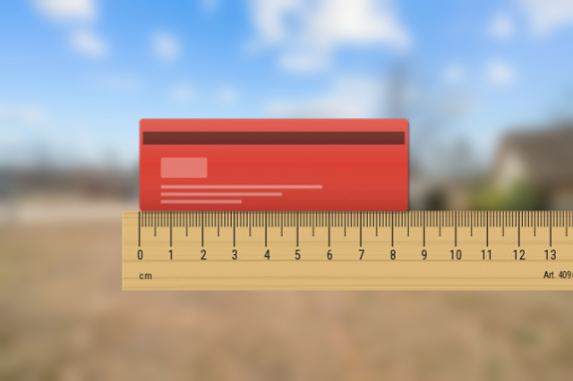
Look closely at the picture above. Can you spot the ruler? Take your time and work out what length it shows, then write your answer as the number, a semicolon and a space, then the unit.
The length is 8.5; cm
